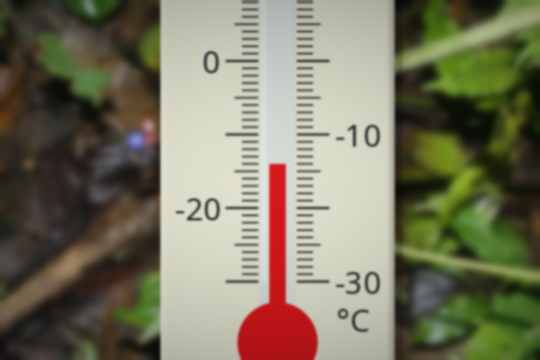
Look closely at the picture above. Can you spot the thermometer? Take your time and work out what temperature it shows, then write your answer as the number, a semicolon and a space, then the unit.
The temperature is -14; °C
